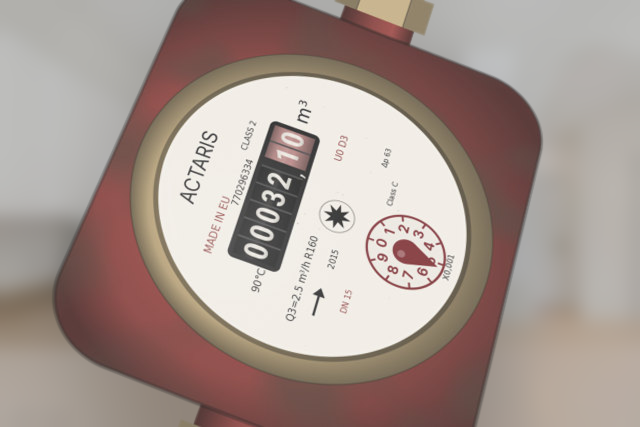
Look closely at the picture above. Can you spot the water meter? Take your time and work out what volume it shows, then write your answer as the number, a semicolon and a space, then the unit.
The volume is 32.105; m³
